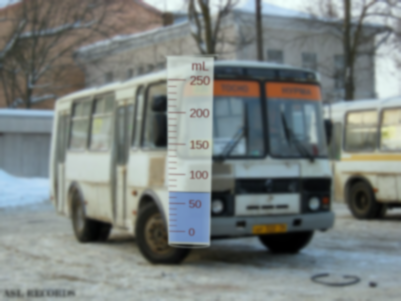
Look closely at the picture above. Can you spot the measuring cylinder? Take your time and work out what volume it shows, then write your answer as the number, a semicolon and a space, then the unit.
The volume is 70; mL
